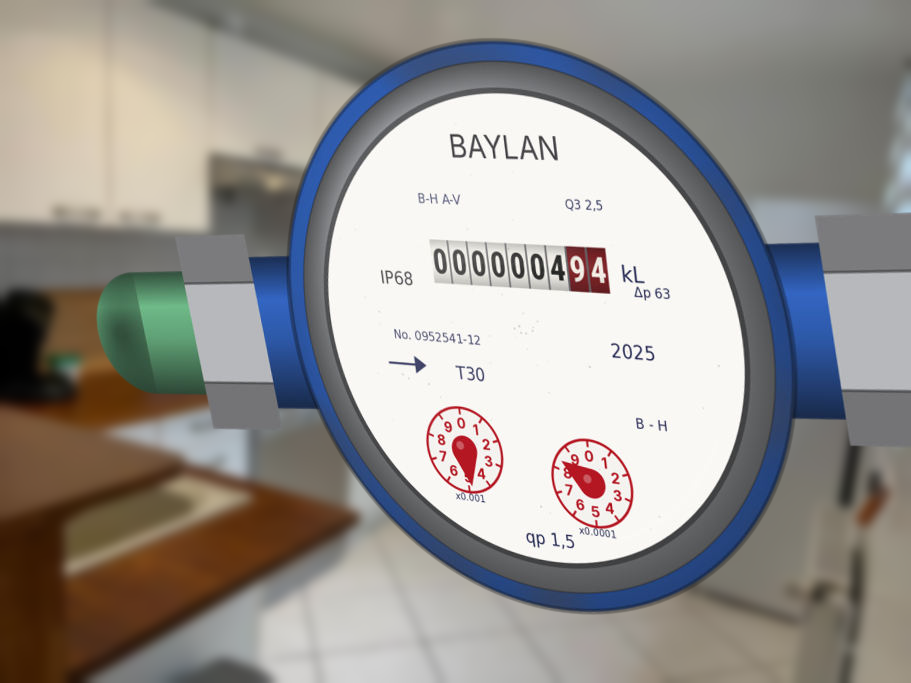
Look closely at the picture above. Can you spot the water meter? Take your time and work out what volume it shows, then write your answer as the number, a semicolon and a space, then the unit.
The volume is 4.9448; kL
